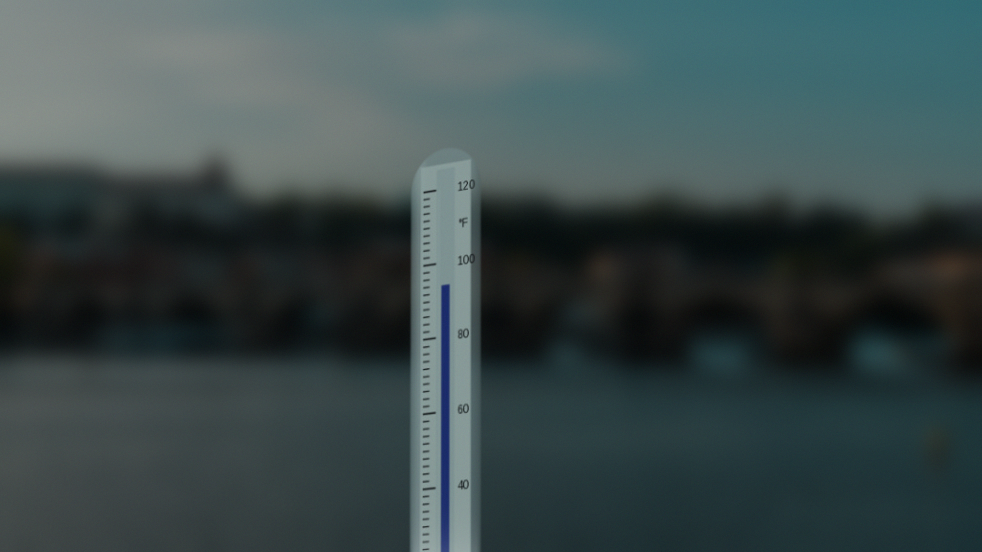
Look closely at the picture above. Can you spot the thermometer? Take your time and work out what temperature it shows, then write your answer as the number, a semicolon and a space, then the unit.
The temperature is 94; °F
